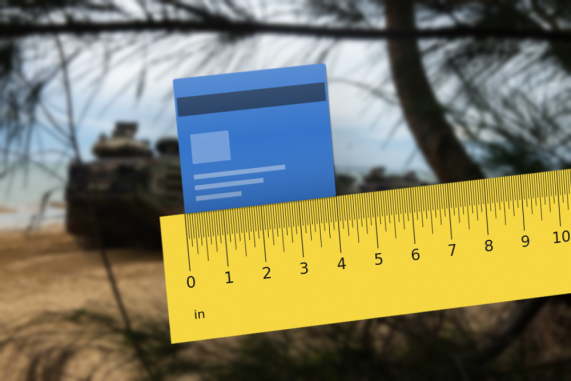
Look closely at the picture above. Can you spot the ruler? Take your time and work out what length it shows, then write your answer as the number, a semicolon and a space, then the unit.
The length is 4; in
